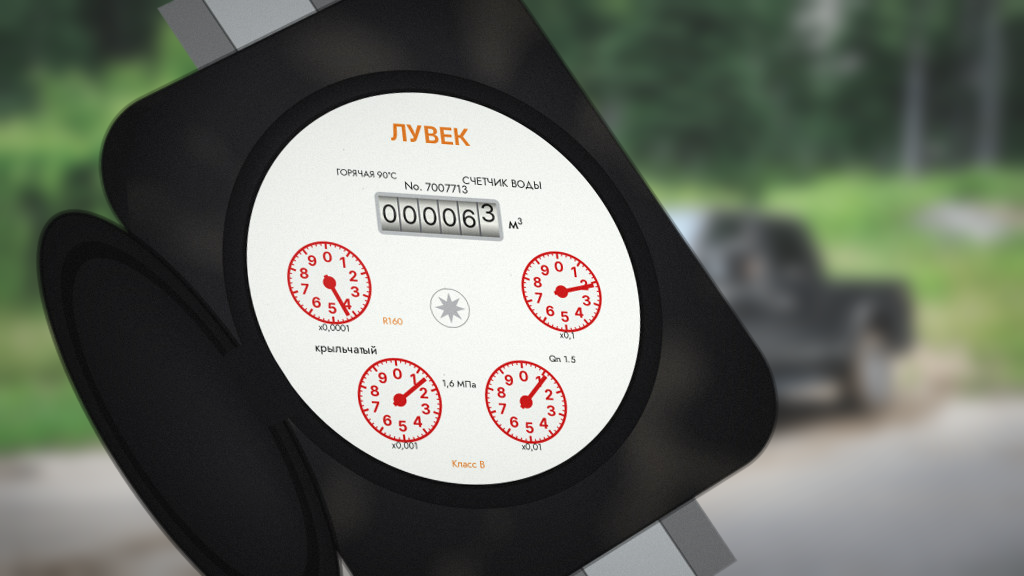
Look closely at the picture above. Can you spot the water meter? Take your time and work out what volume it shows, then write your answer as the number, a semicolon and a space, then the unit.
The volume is 63.2114; m³
